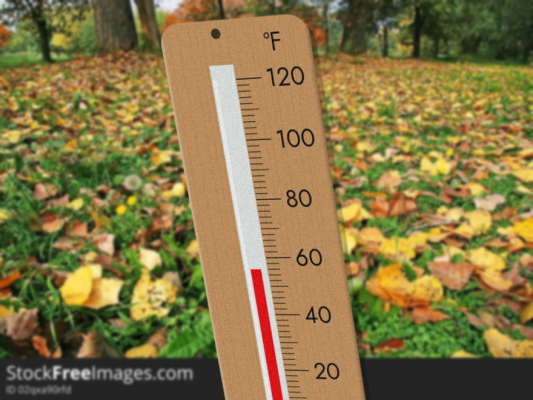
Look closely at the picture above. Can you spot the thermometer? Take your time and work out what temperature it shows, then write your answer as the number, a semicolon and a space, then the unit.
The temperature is 56; °F
